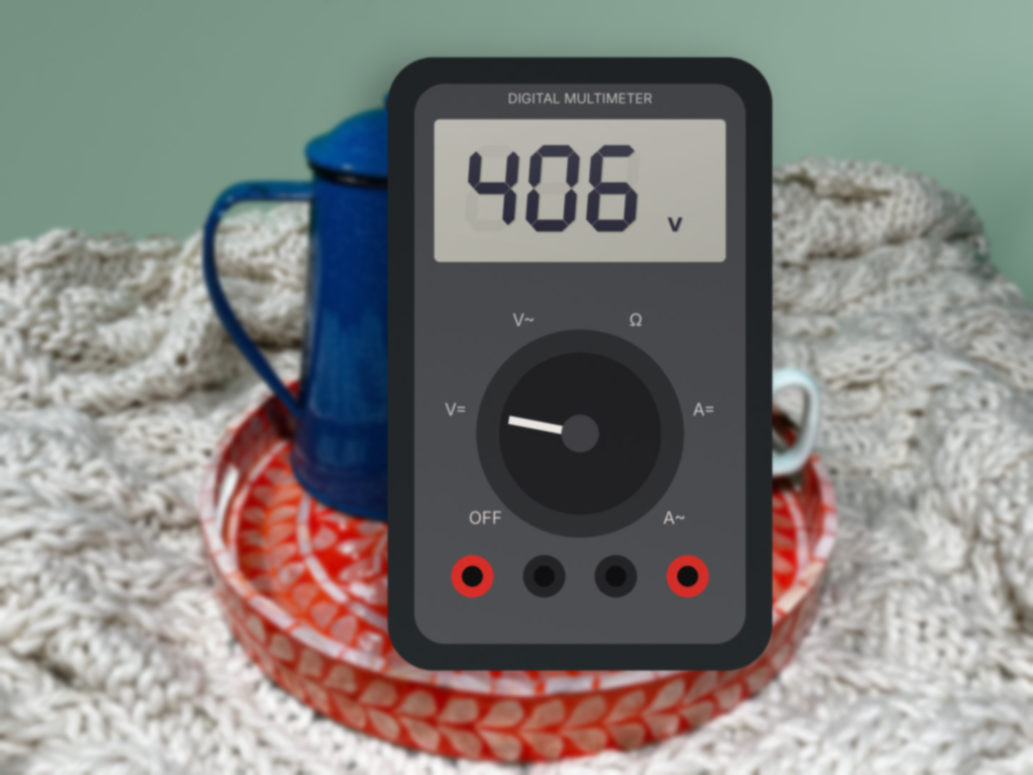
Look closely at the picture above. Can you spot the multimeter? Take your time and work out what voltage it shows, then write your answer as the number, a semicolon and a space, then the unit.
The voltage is 406; V
